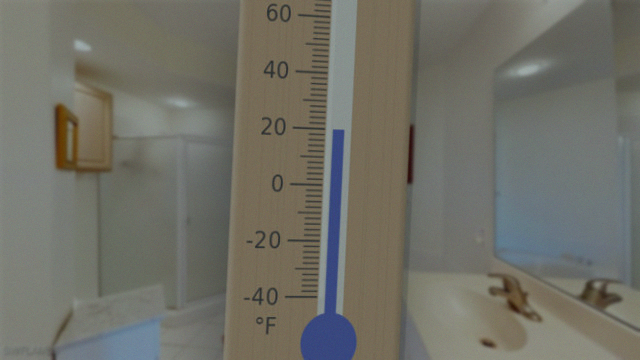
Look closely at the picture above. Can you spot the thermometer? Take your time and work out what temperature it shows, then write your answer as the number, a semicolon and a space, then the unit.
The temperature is 20; °F
